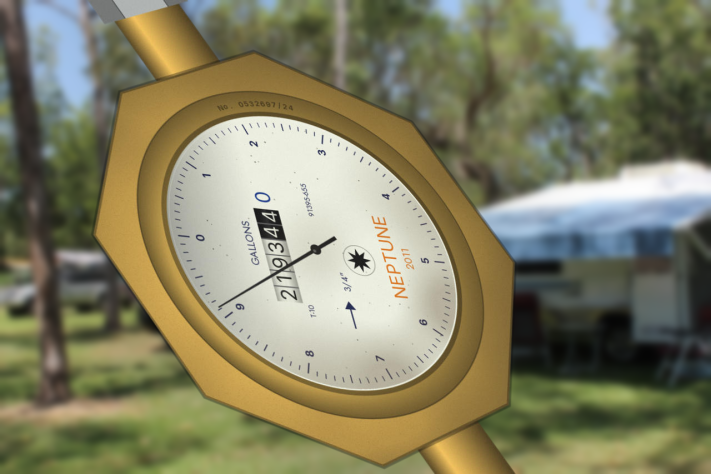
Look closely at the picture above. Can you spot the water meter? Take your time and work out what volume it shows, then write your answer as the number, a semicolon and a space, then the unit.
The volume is 2193439.1; gal
